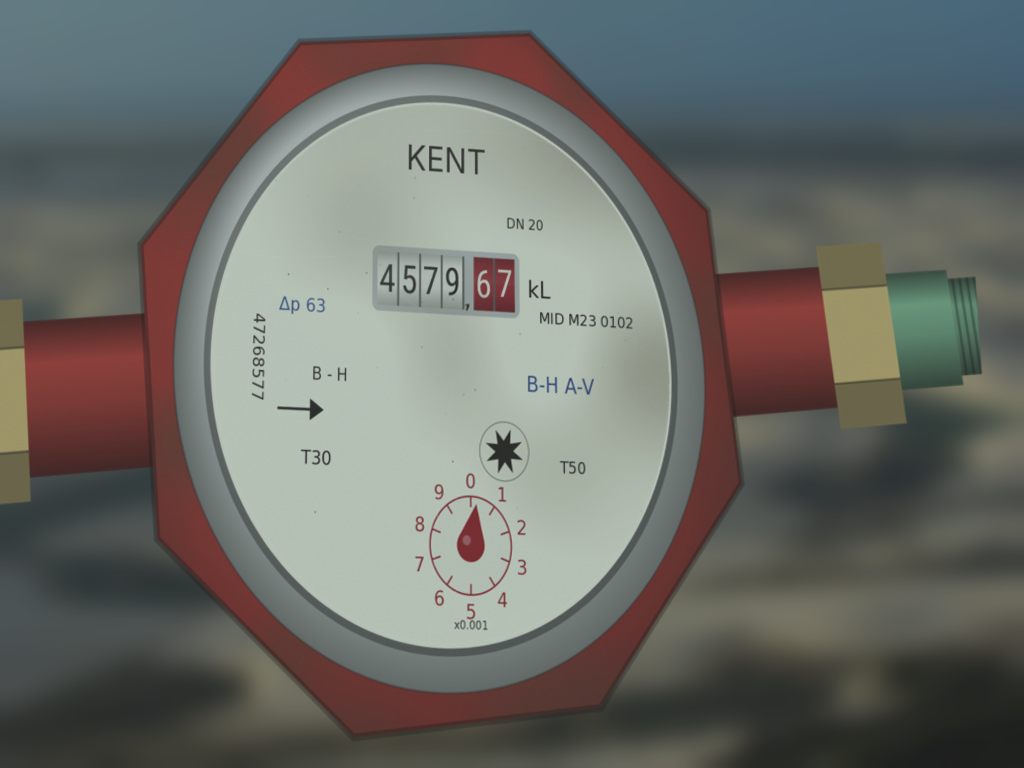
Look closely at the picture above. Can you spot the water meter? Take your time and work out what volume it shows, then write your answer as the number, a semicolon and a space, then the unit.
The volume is 4579.670; kL
